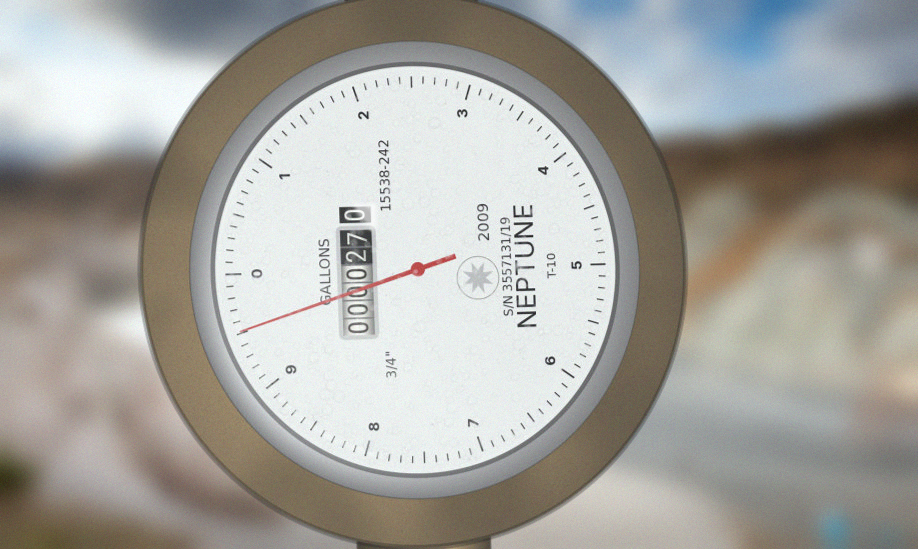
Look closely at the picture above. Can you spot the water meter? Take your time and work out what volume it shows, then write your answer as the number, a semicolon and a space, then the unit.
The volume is 269.5; gal
